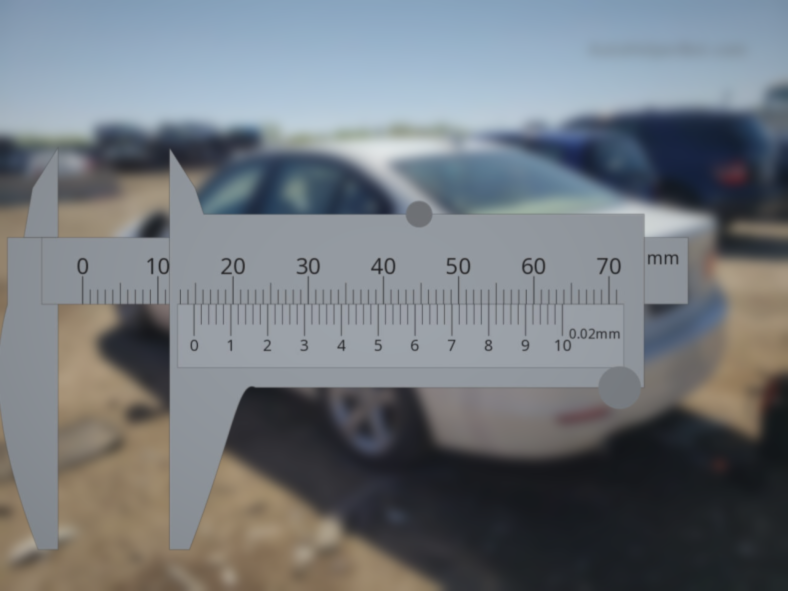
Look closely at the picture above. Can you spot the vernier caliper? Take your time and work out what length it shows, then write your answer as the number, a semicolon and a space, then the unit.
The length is 14.8; mm
